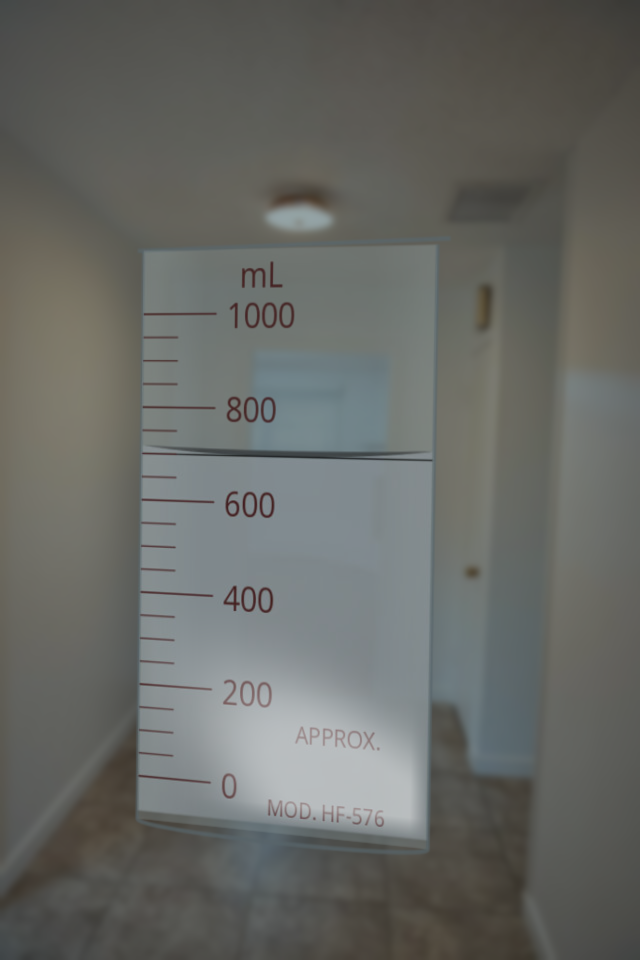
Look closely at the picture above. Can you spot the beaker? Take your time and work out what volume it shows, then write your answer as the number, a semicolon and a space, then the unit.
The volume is 700; mL
